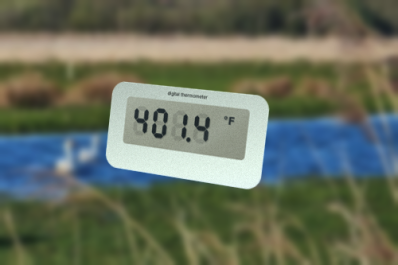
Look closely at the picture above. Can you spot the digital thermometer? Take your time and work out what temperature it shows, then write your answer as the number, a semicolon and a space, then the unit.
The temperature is 401.4; °F
